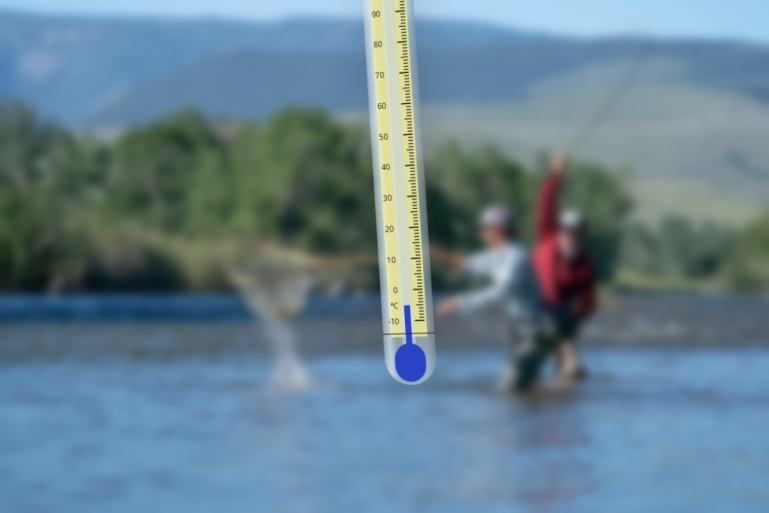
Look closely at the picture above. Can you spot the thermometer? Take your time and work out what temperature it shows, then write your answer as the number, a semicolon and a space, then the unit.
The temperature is -5; °C
